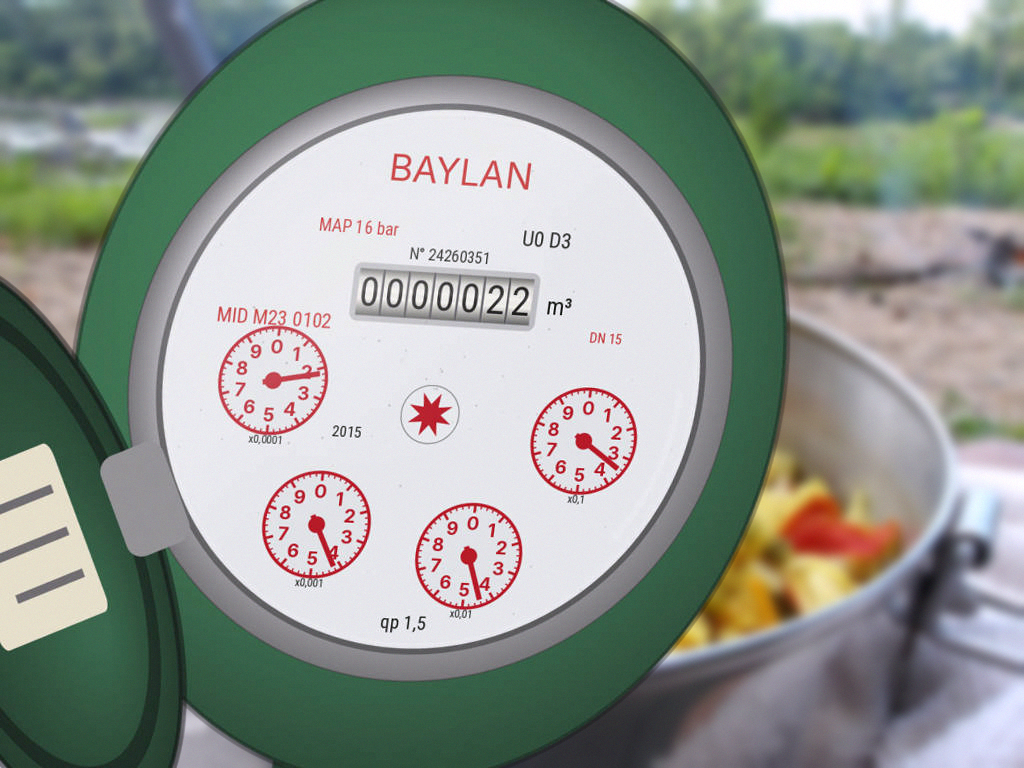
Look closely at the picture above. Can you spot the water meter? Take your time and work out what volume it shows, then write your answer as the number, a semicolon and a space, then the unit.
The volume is 22.3442; m³
